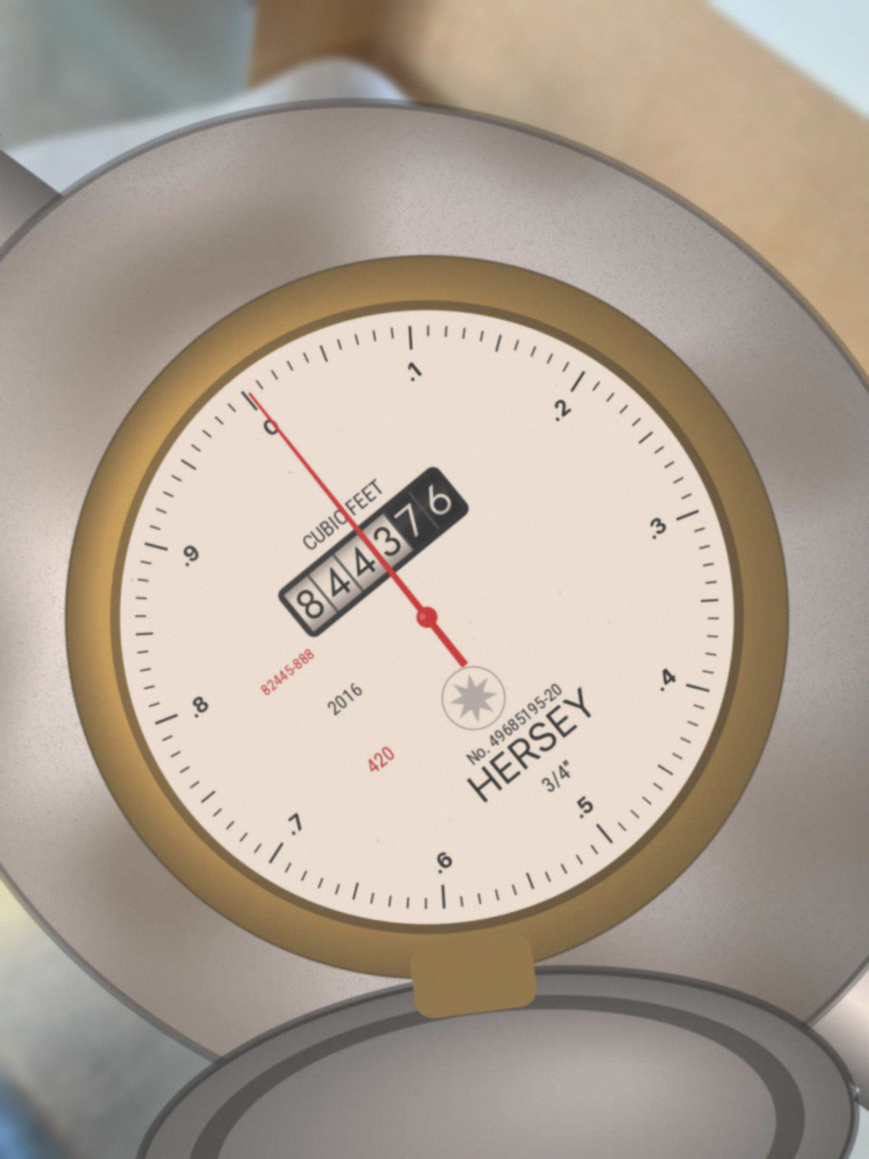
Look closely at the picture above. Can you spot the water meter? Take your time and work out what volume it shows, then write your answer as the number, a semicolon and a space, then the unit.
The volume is 844376.00; ft³
